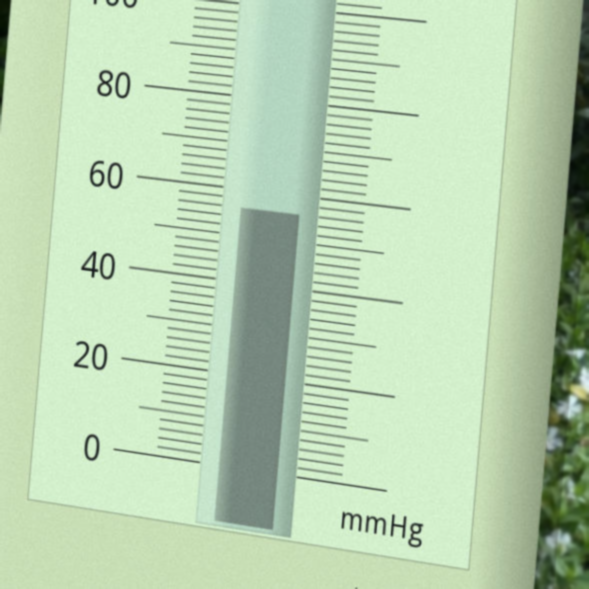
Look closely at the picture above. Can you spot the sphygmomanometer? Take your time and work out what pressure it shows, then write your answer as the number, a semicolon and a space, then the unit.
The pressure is 56; mmHg
